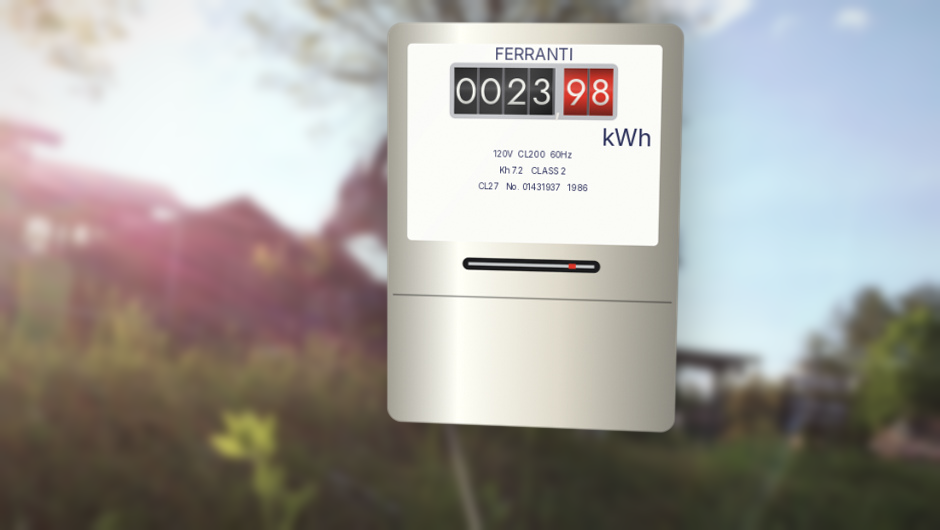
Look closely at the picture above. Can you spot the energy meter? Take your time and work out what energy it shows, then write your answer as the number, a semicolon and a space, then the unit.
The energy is 23.98; kWh
